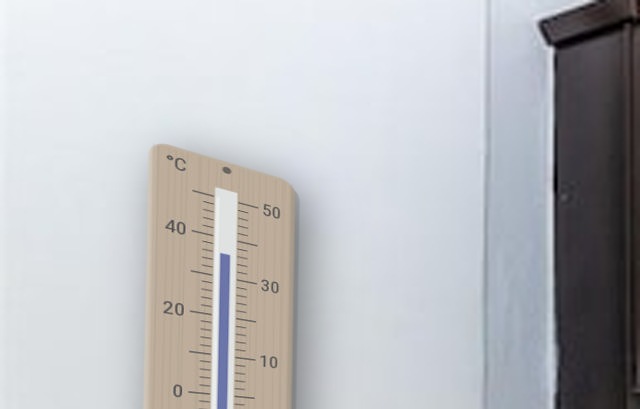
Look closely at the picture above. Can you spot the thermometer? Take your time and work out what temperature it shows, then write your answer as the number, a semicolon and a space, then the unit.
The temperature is 36; °C
